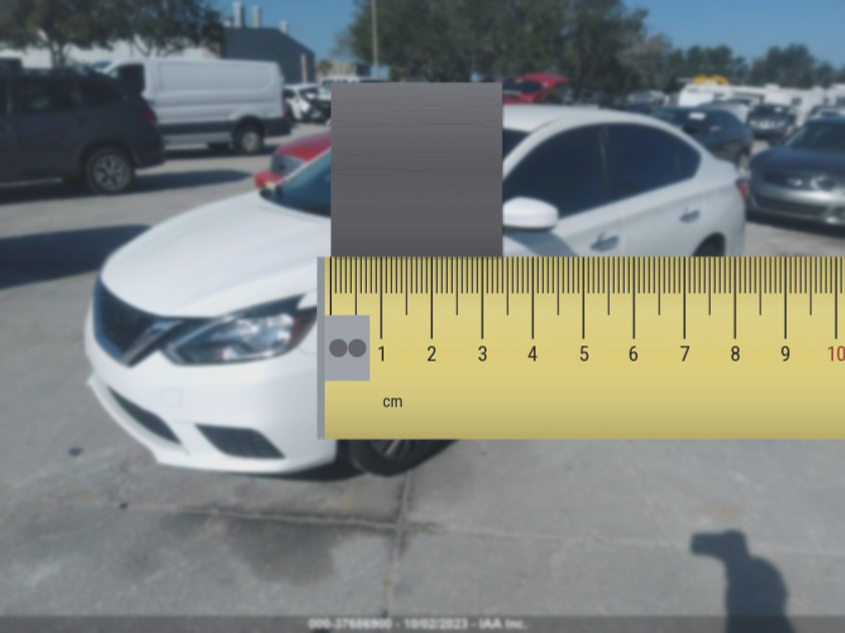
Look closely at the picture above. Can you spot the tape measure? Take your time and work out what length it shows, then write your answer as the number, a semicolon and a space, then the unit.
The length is 3.4; cm
